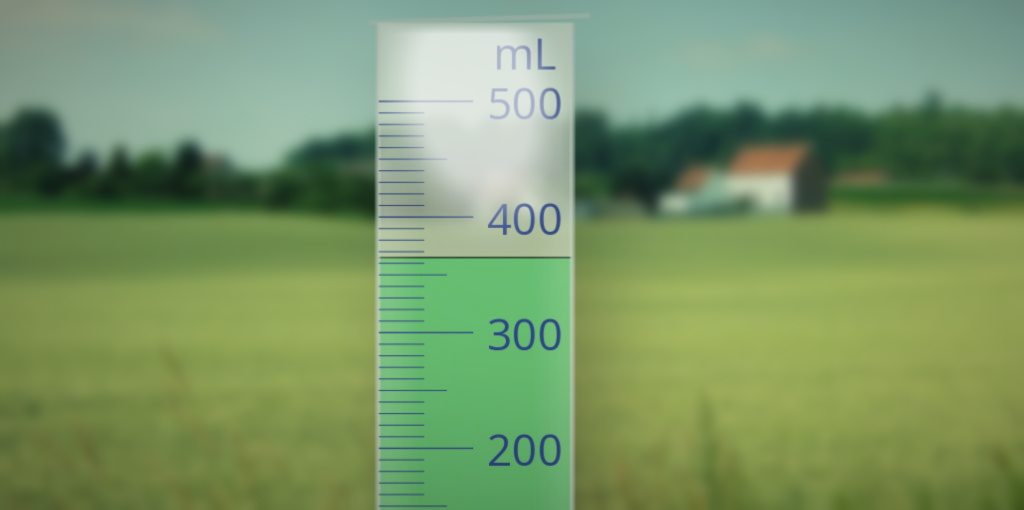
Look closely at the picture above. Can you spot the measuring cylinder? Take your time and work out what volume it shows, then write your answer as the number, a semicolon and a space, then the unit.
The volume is 365; mL
